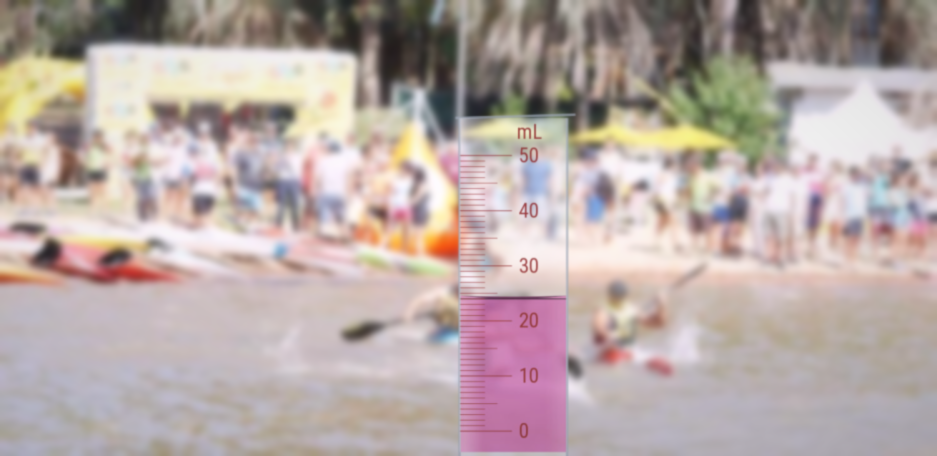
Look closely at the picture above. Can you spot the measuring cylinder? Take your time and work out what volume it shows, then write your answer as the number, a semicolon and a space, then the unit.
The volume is 24; mL
